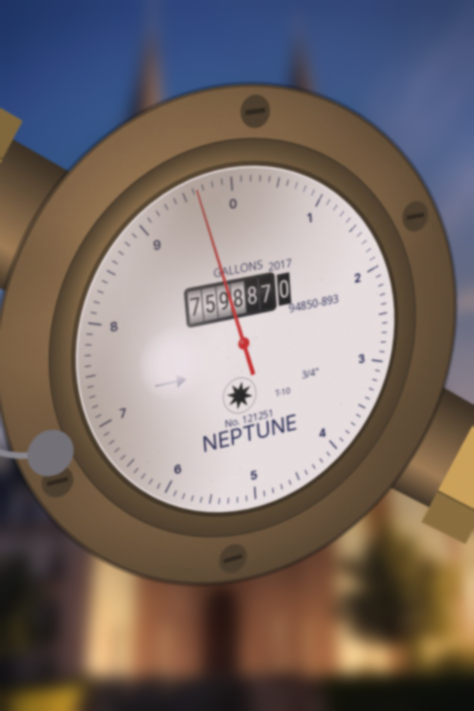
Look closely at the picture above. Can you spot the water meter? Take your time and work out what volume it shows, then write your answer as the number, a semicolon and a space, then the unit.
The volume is 7598869.6; gal
